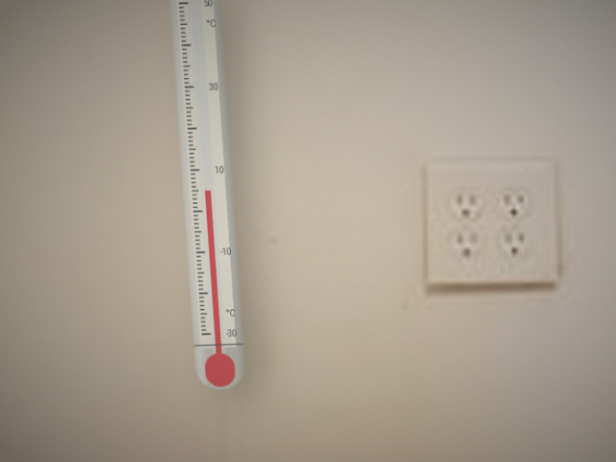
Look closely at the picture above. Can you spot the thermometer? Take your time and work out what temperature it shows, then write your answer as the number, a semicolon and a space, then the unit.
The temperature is 5; °C
